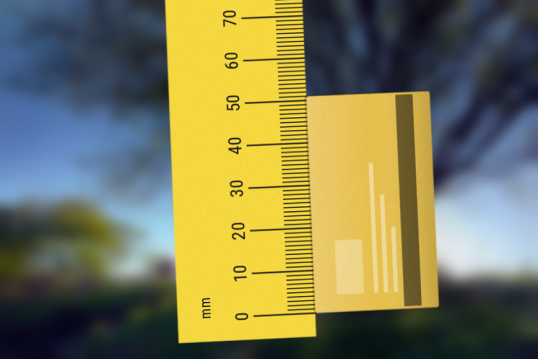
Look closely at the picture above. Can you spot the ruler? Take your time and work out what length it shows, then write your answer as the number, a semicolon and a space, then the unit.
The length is 51; mm
